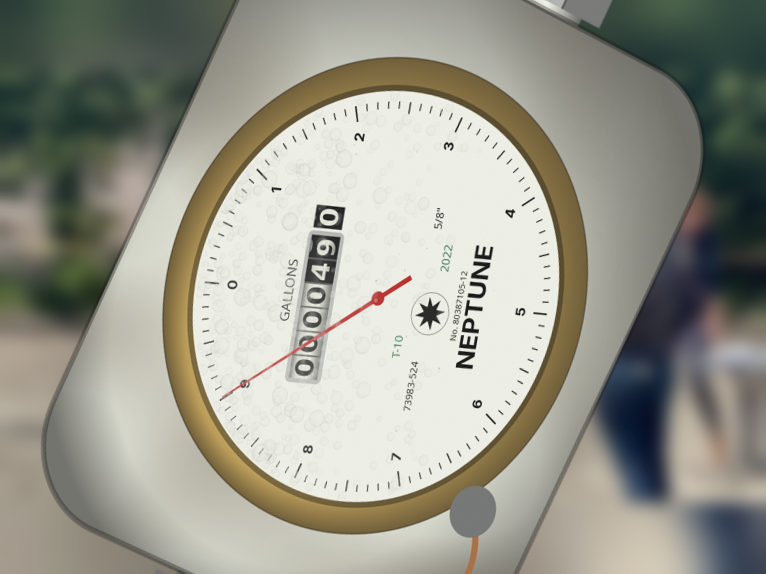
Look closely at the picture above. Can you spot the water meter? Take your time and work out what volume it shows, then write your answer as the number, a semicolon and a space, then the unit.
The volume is 489.0; gal
